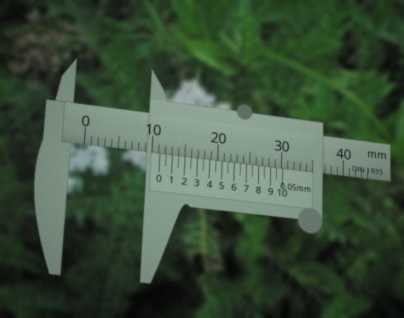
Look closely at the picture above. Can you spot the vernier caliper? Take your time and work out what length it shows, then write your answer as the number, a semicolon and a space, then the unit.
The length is 11.2; mm
